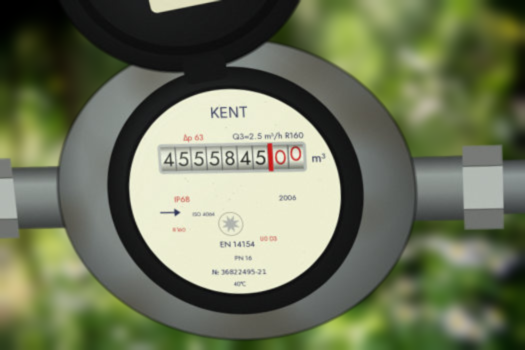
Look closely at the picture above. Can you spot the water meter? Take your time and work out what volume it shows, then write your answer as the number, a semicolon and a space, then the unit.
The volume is 4555845.00; m³
